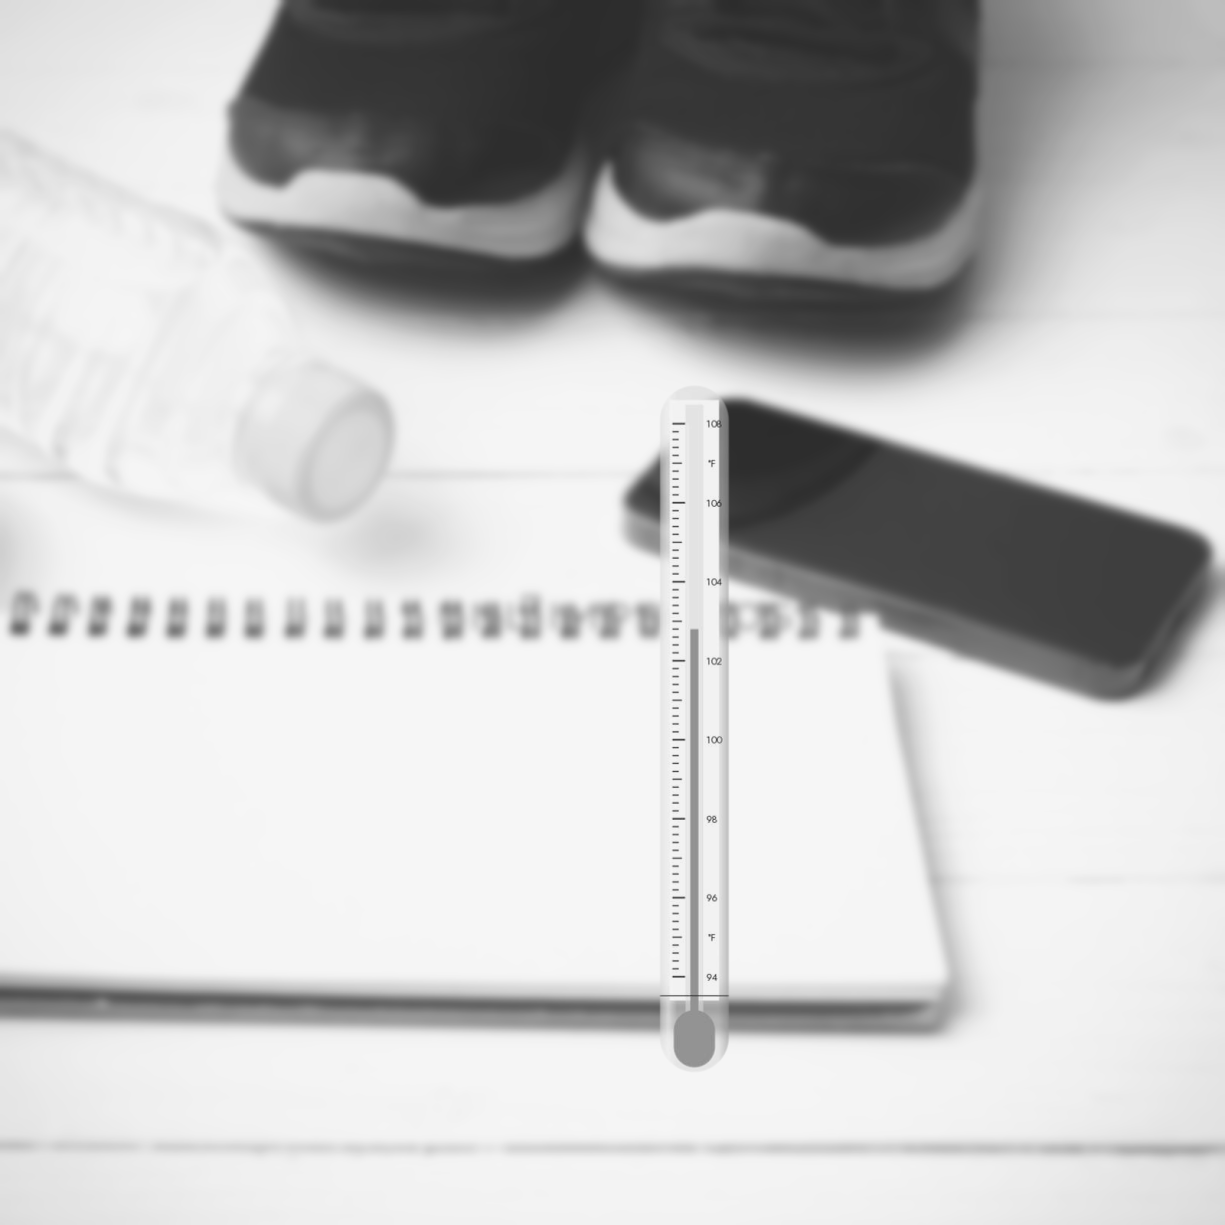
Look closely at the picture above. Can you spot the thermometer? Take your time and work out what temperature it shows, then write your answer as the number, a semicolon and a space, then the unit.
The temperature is 102.8; °F
